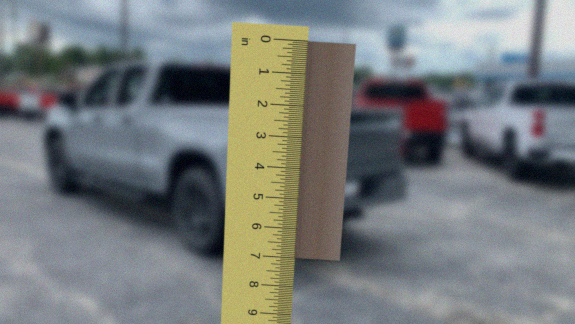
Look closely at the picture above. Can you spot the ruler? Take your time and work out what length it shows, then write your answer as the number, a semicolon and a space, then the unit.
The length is 7; in
